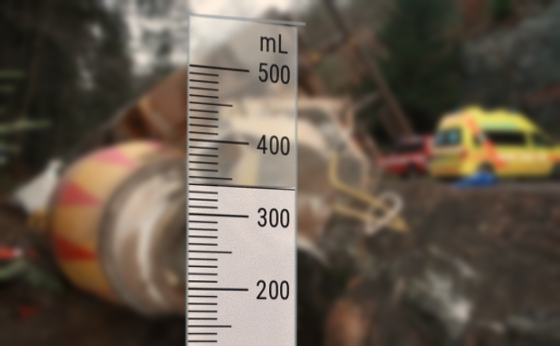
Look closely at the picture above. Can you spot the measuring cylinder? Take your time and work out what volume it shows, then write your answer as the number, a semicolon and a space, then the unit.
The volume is 340; mL
